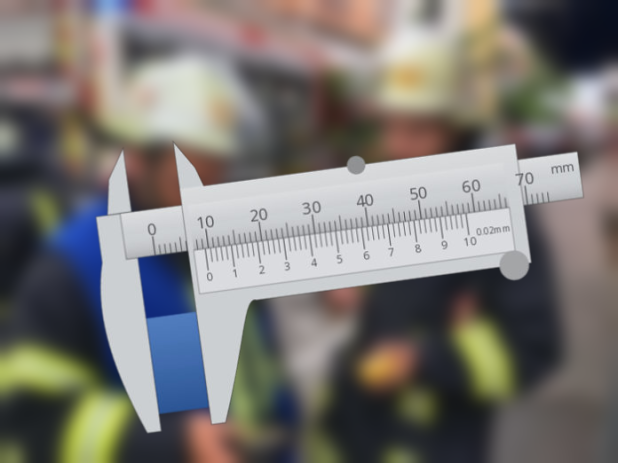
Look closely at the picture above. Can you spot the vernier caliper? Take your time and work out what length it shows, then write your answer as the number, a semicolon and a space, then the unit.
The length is 9.4; mm
